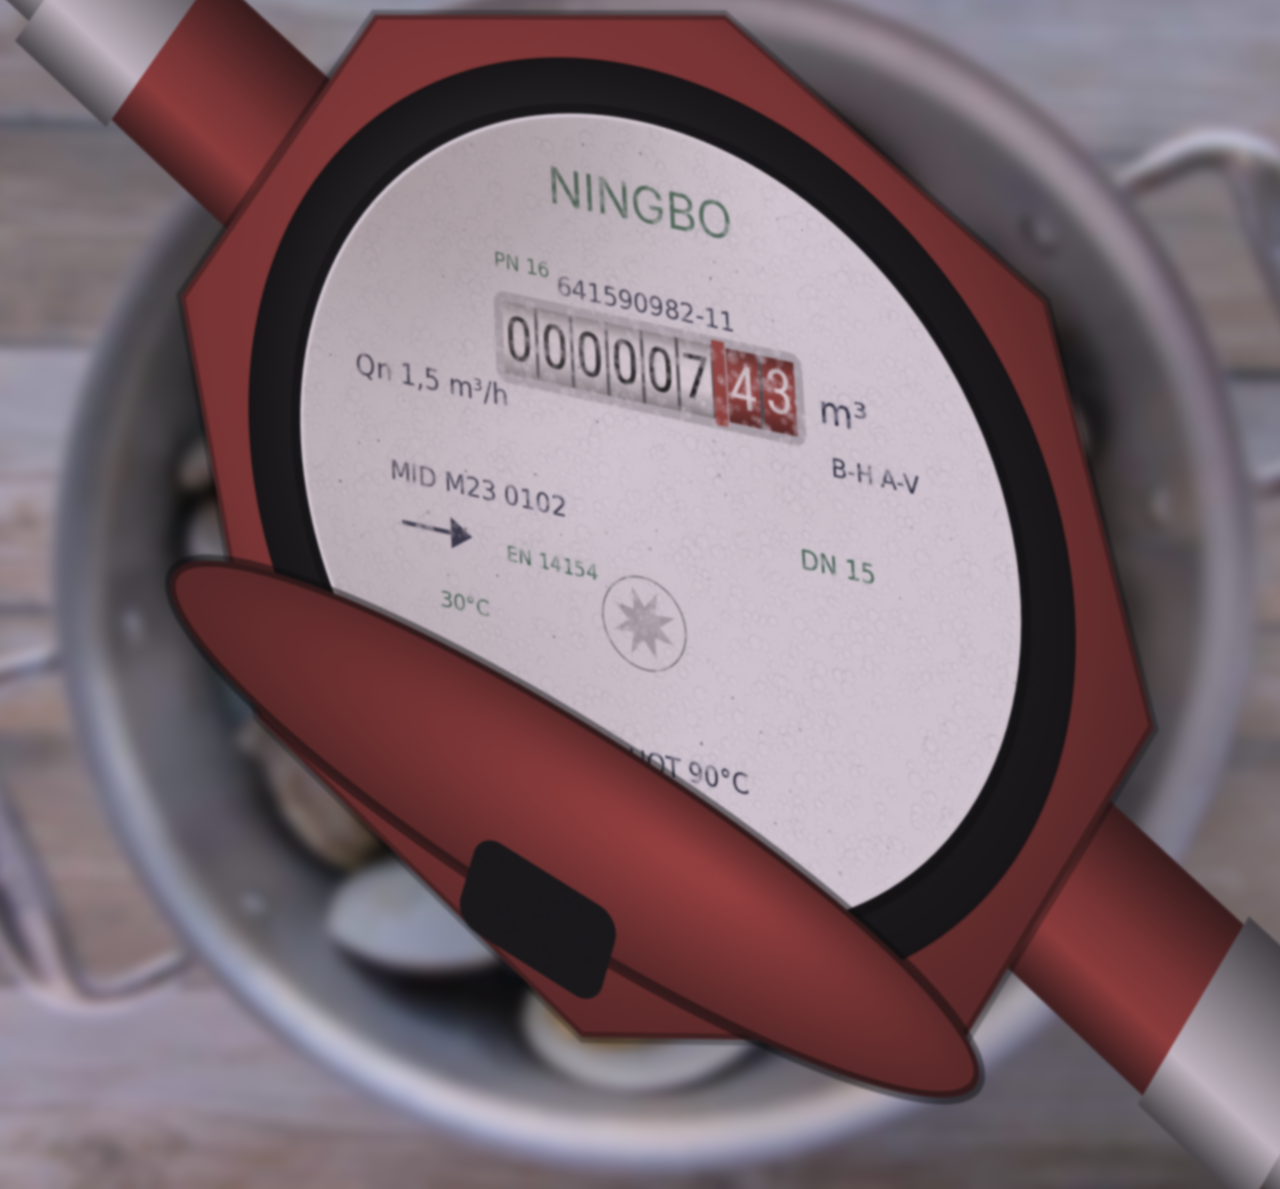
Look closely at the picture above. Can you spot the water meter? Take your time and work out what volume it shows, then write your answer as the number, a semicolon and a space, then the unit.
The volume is 7.43; m³
